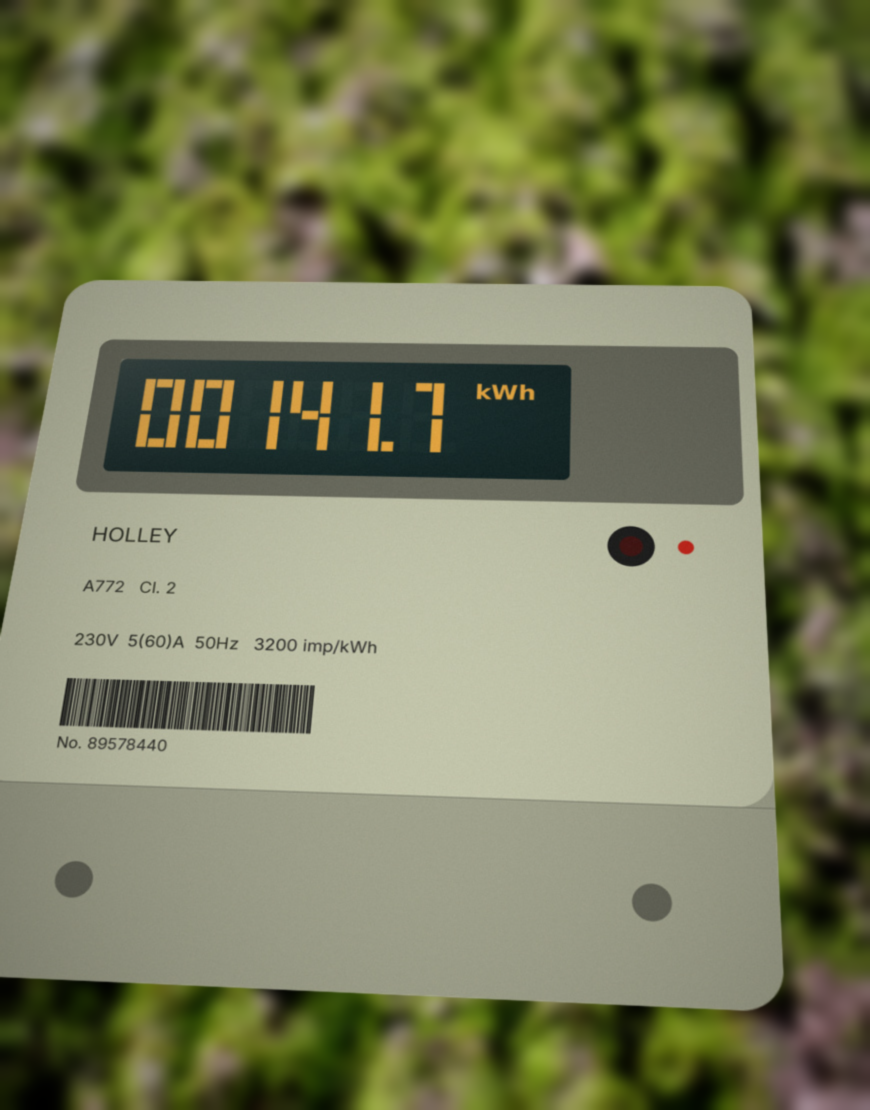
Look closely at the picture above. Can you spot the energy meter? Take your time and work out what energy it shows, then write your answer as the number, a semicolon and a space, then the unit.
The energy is 141.7; kWh
